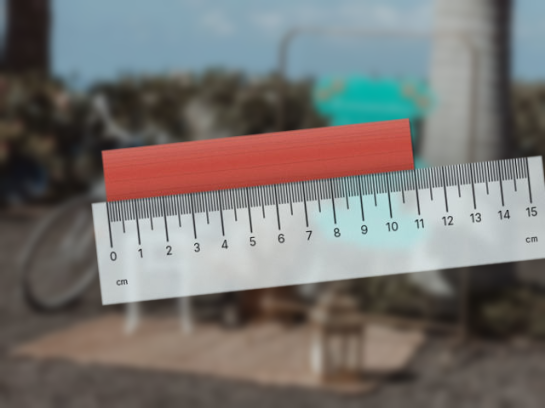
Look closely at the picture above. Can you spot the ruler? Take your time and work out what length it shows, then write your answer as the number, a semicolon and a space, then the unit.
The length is 11; cm
